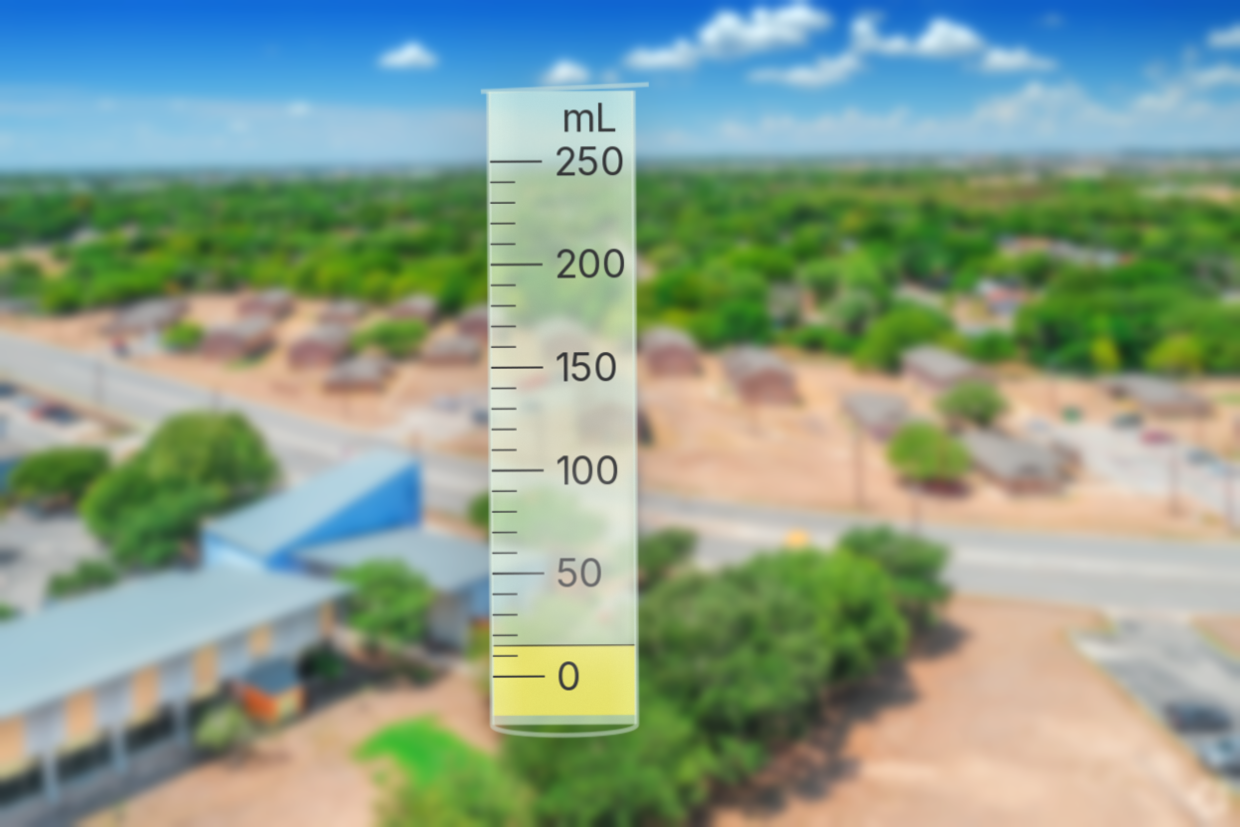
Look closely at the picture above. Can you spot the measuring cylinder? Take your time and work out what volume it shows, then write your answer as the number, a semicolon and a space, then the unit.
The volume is 15; mL
